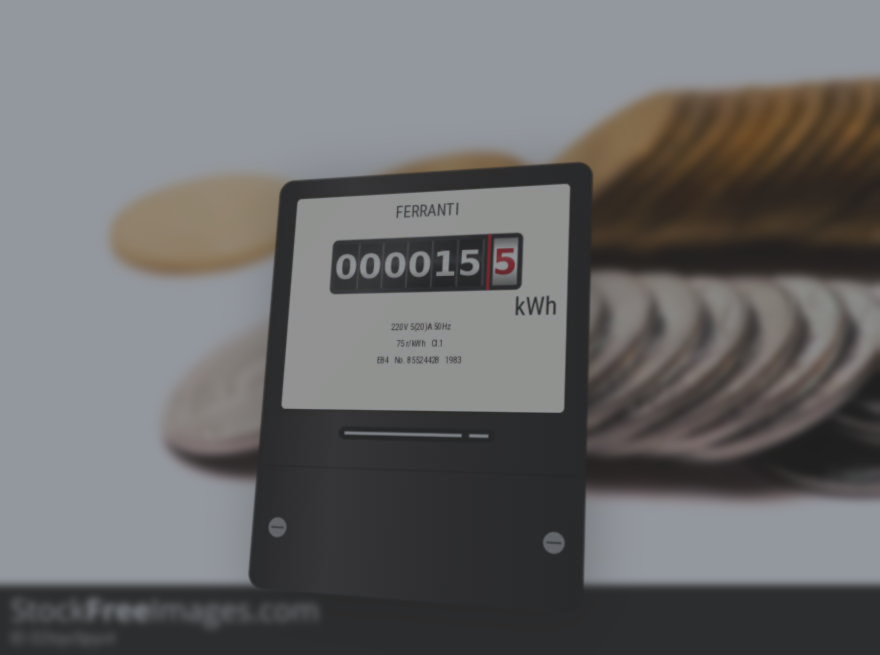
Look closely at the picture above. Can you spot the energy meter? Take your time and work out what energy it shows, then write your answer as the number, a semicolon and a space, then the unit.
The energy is 15.5; kWh
